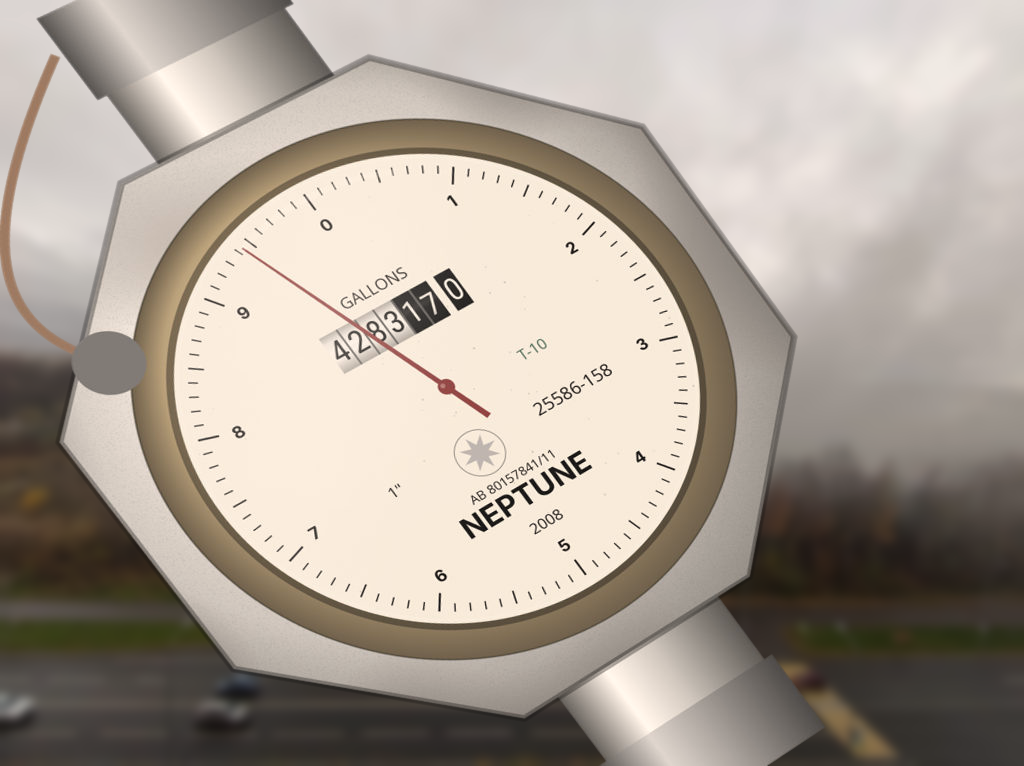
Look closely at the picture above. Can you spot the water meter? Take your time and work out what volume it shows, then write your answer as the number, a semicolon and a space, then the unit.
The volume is 4283169.4; gal
